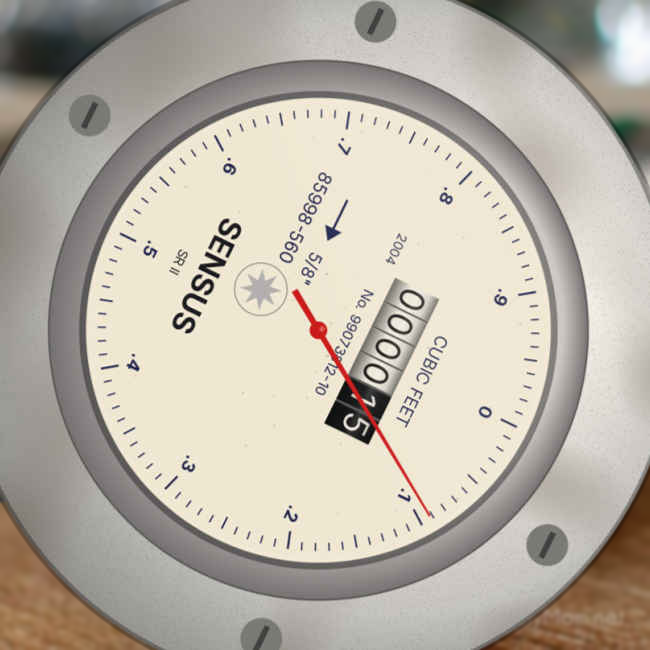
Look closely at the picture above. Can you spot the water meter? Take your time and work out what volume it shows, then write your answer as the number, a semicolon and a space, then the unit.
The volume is 15.09; ft³
